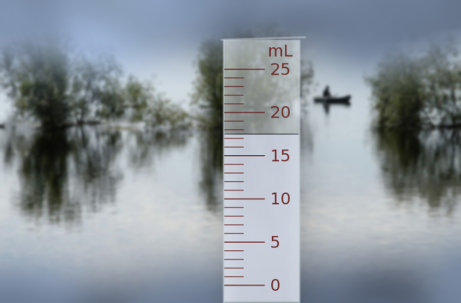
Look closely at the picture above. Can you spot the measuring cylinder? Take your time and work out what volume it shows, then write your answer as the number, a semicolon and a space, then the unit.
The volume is 17.5; mL
